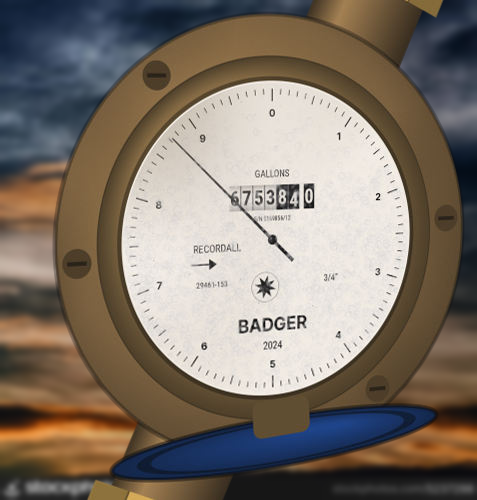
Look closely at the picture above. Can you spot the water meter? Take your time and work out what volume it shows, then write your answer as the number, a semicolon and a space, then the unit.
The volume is 6753838.7; gal
